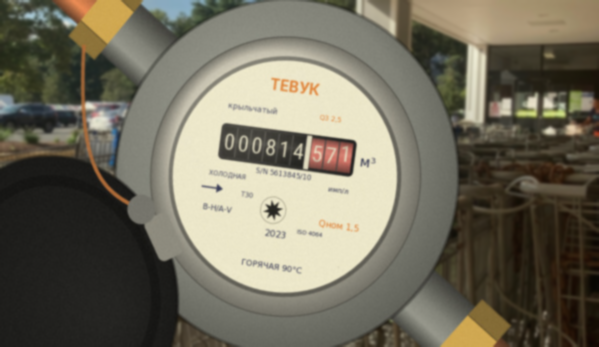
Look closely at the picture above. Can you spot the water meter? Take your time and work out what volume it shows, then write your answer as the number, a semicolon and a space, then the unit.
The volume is 814.571; m³
